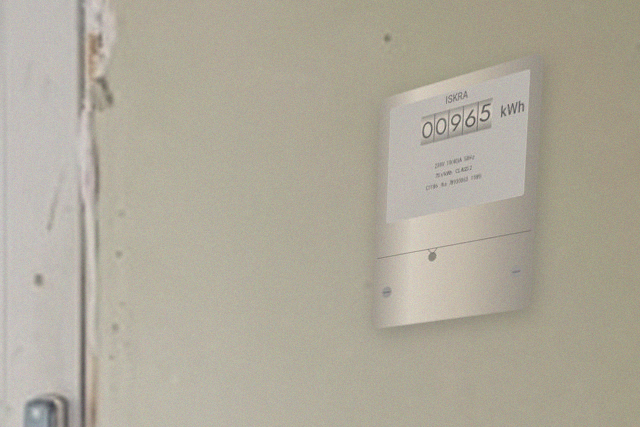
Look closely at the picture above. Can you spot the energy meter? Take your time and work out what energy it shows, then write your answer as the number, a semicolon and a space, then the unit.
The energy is 965; kWh
